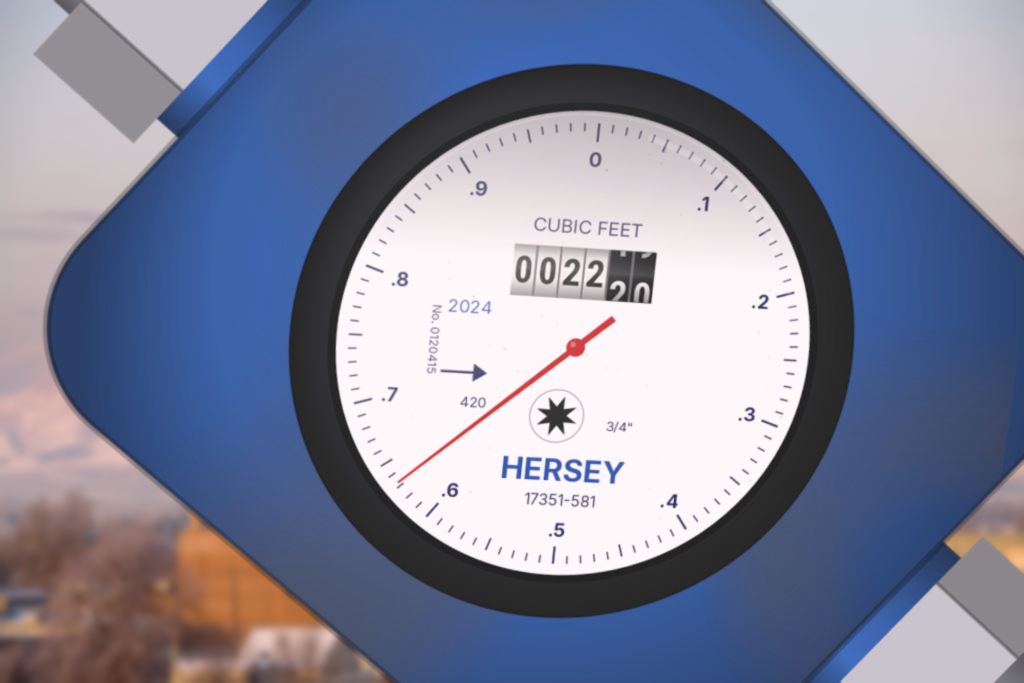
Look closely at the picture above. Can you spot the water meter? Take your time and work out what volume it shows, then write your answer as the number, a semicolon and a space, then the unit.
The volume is 2219.63; ft³
